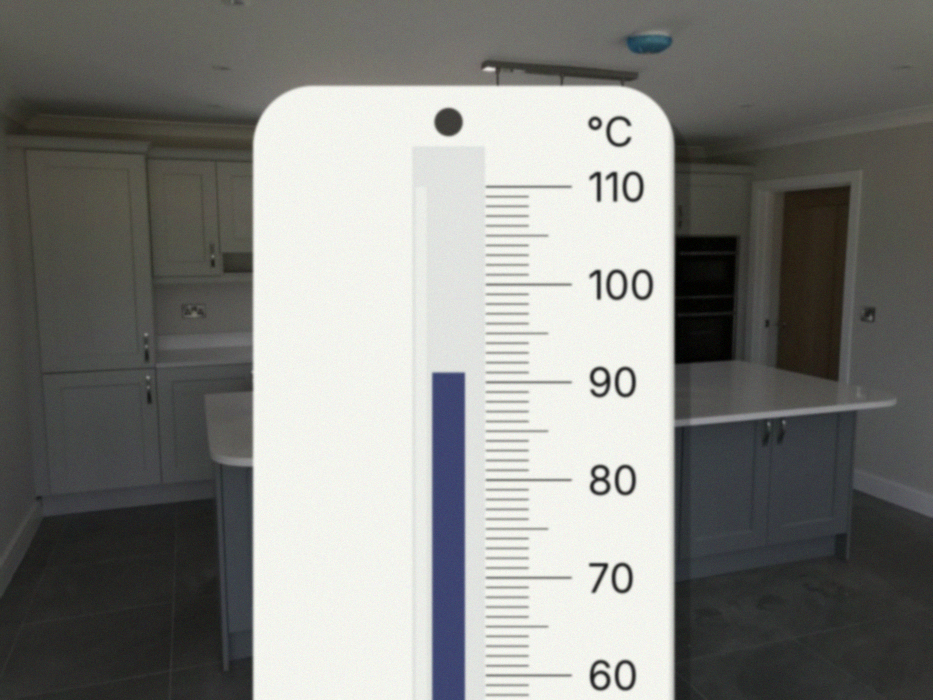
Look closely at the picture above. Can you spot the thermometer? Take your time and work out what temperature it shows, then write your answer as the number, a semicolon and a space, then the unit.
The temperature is 91; °C
